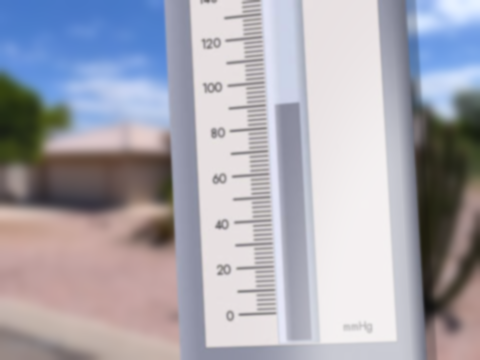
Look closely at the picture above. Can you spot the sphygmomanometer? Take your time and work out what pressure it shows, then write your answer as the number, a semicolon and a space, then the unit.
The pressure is 90; mmHg
